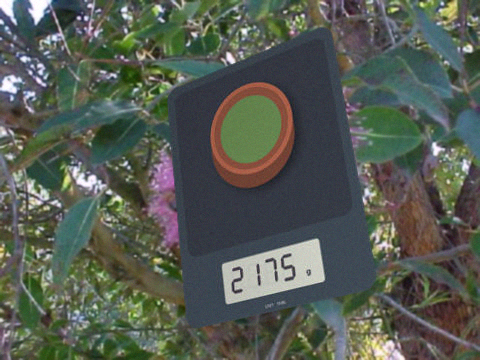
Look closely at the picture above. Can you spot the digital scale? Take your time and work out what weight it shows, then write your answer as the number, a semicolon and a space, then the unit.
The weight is 2175; g
